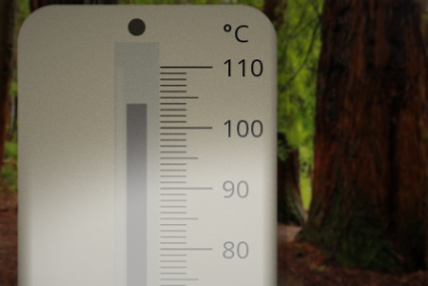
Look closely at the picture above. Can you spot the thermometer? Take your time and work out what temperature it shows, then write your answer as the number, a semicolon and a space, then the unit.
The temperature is 104; °C
